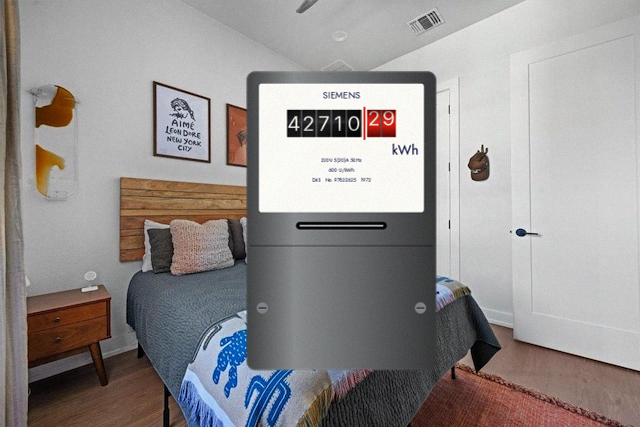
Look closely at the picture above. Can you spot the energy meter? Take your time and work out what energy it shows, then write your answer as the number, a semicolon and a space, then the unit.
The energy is 42710.29; kWh
